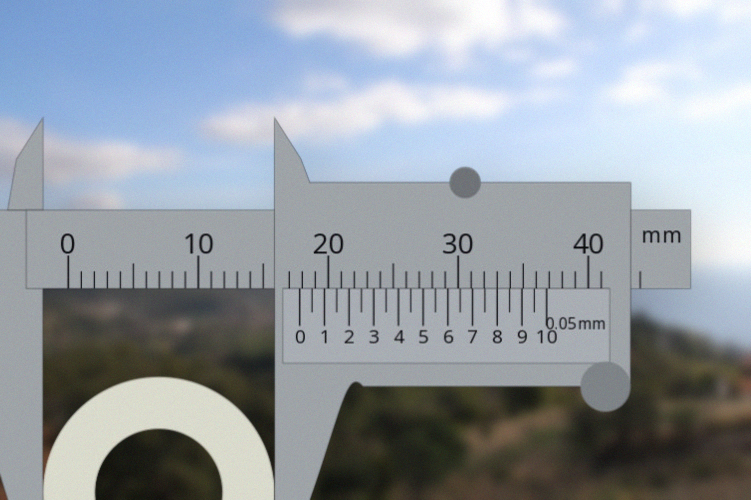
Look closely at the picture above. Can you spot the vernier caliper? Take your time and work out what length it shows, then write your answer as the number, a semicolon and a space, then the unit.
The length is 17.8; mm
